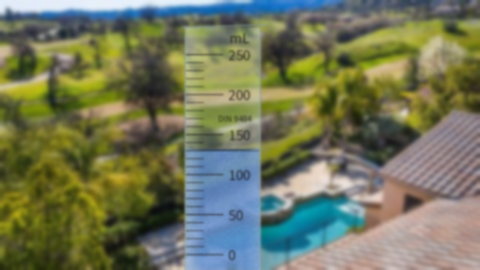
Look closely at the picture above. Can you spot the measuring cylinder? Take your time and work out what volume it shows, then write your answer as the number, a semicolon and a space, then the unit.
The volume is 130; mL
